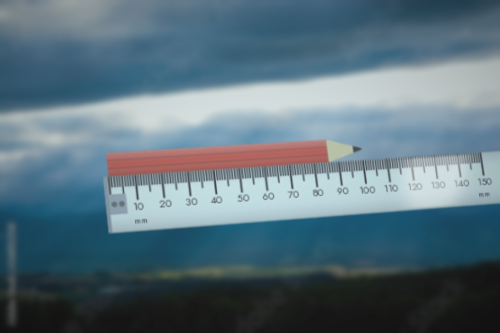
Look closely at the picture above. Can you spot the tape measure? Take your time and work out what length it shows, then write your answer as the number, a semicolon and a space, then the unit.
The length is 100; mm
